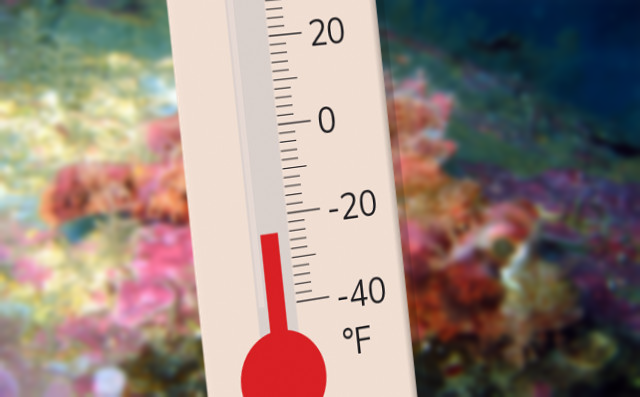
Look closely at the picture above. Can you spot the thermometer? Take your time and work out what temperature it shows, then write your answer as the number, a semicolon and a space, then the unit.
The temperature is -24; °F
